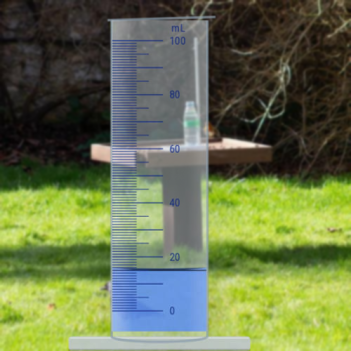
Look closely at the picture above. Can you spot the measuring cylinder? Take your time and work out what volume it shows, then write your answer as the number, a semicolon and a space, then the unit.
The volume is 15; mL
